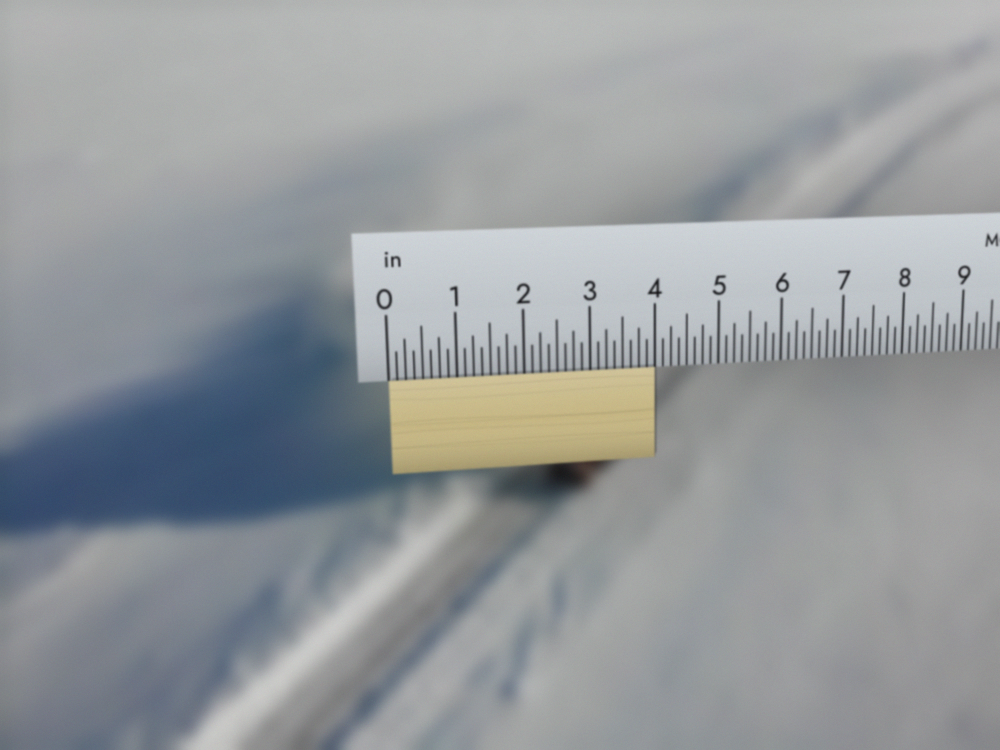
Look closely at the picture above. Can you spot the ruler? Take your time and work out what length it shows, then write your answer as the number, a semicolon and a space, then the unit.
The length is 4; in
